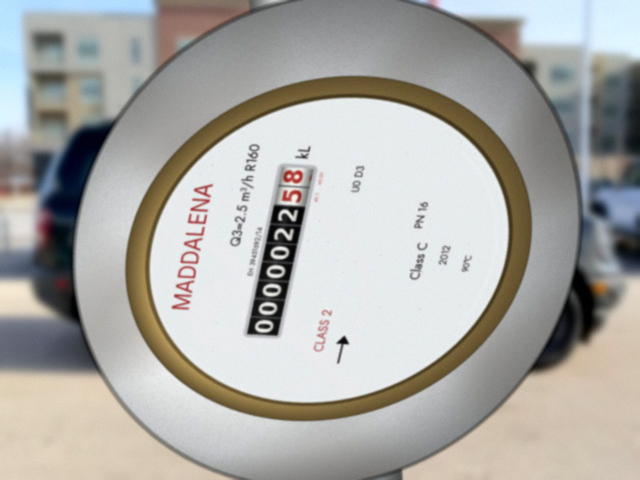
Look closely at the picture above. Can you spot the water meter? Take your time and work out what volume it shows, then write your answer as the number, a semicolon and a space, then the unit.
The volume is 22.58; kL
